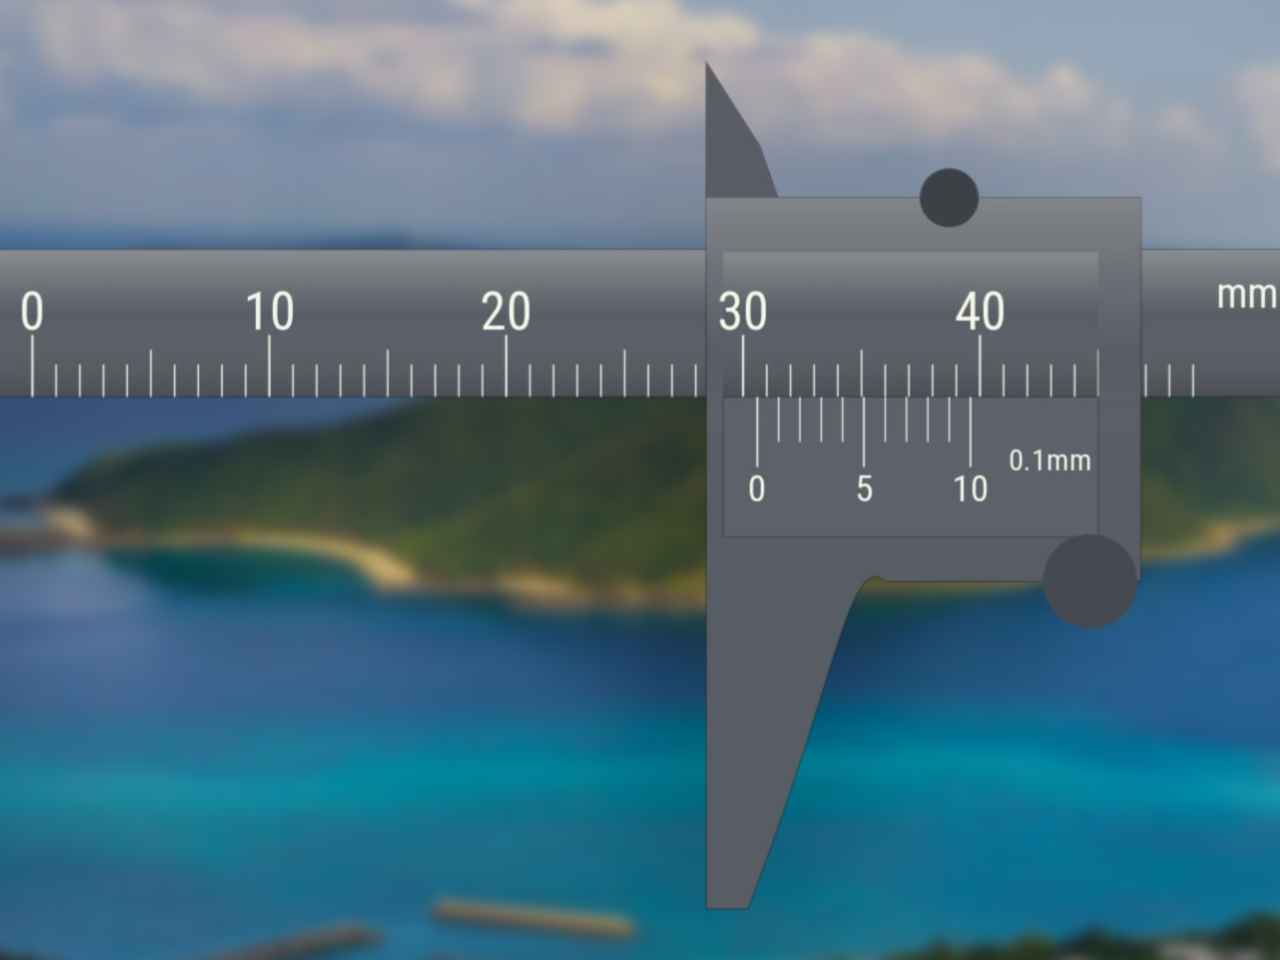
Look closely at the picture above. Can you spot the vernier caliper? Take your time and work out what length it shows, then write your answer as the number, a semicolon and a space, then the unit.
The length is 30.6; mm
